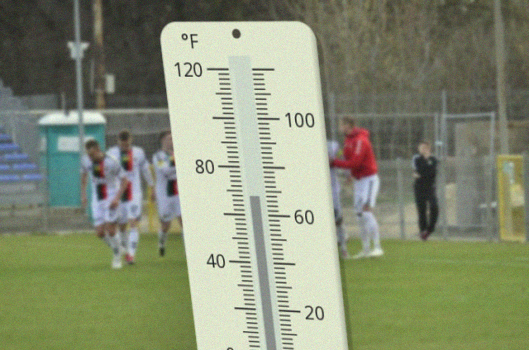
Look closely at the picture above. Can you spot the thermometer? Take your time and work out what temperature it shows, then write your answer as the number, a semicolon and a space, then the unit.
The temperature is 68; °F
